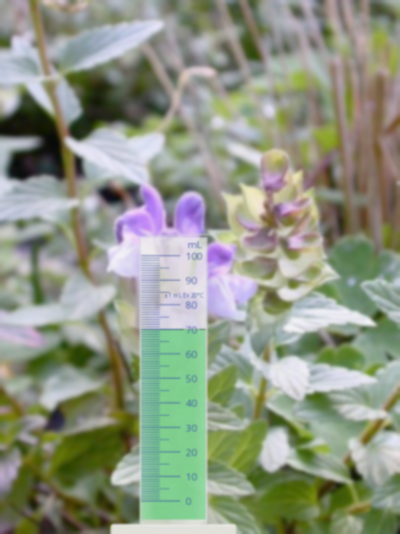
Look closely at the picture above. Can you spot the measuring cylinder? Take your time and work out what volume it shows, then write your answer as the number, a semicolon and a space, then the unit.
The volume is 70; mL
